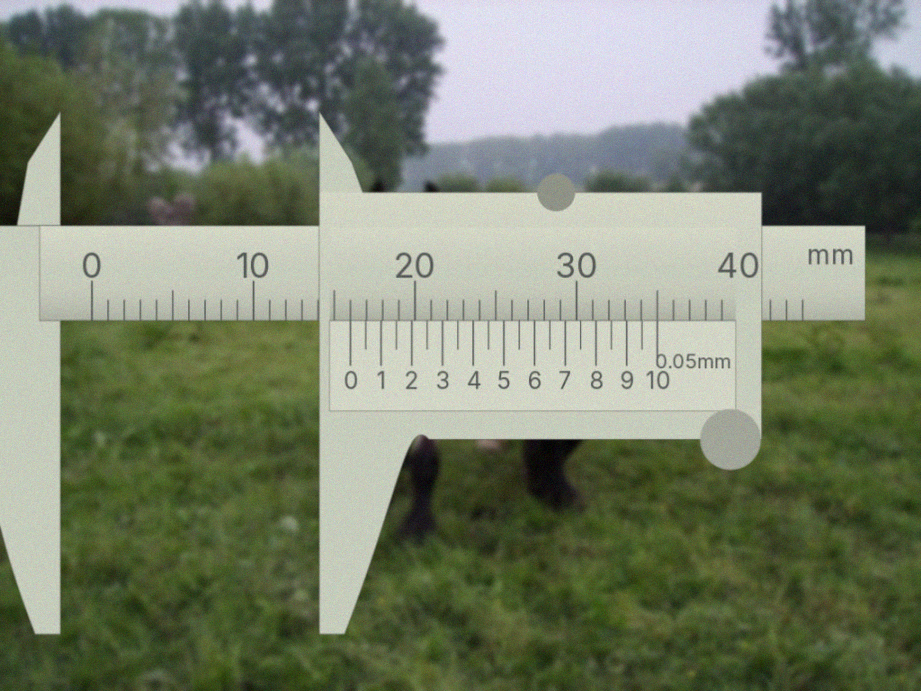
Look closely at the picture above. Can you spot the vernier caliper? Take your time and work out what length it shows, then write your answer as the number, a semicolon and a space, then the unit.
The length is 16.0; mm
